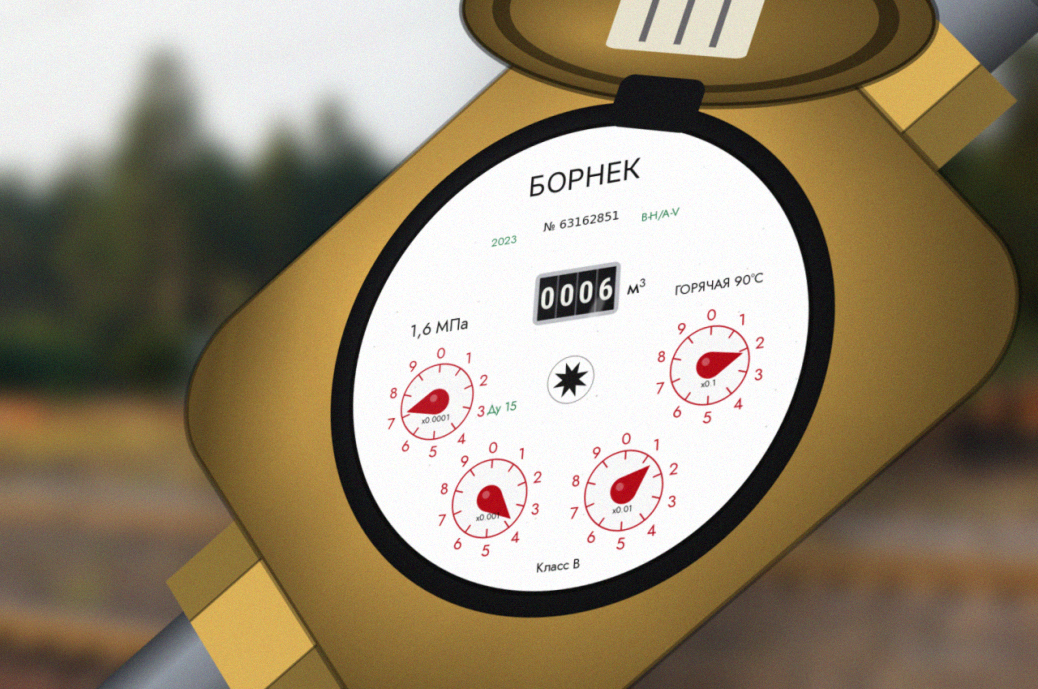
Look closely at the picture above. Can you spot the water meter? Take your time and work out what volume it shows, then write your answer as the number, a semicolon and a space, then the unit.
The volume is 6.2137; m³
